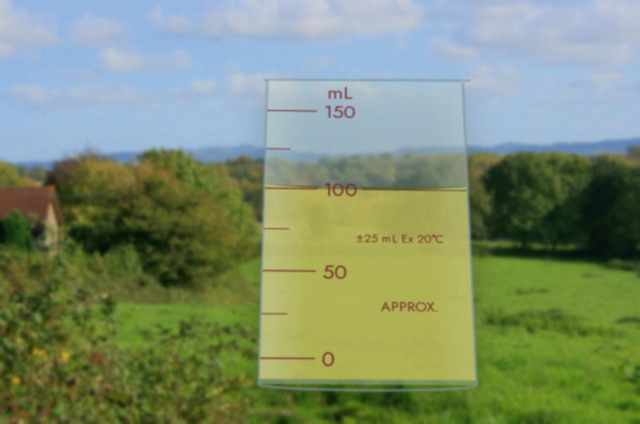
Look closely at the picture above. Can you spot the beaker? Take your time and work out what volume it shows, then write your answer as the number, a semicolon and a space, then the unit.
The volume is 100; mL
